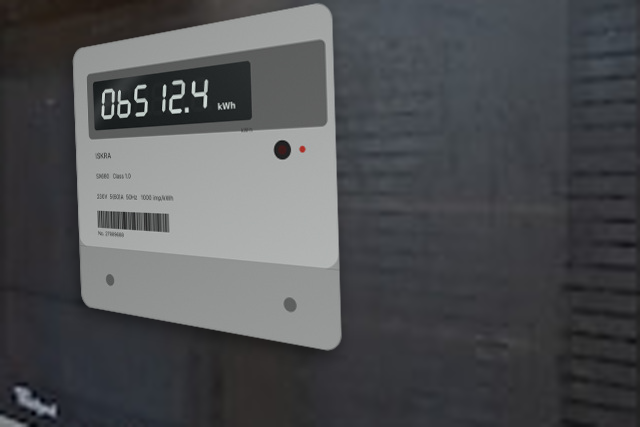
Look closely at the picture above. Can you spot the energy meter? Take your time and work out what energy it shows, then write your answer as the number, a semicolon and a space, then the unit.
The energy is 6512.4; kWh
